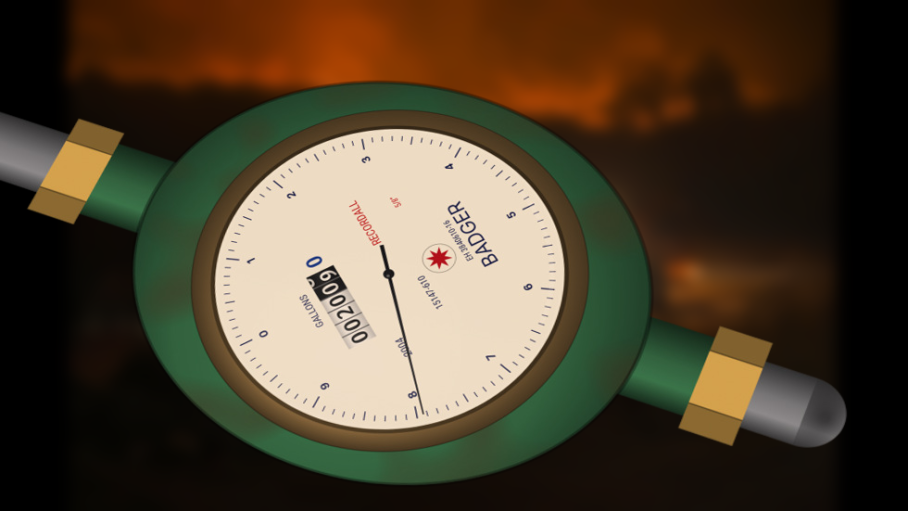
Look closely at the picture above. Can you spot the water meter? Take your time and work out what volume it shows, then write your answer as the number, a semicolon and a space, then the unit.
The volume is 20087.9; gal
